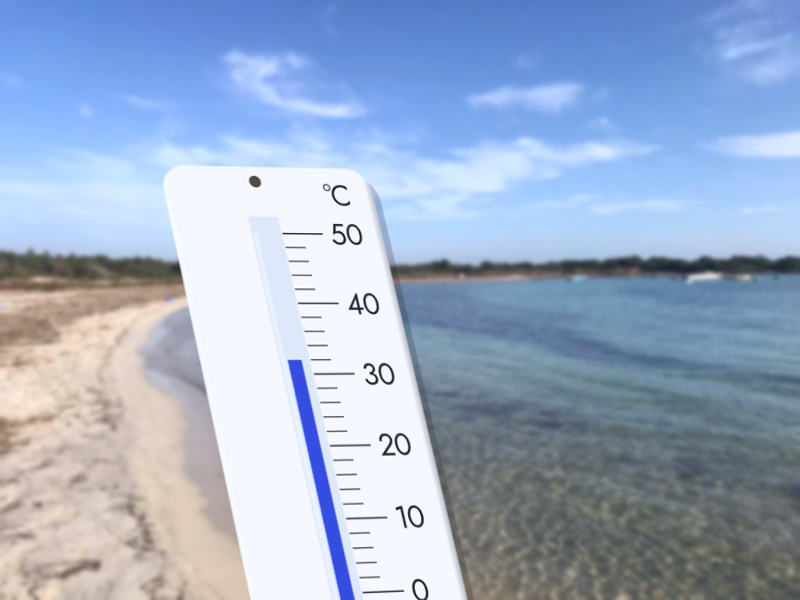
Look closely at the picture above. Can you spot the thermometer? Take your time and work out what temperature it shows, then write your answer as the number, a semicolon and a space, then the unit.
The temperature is 32; °C
